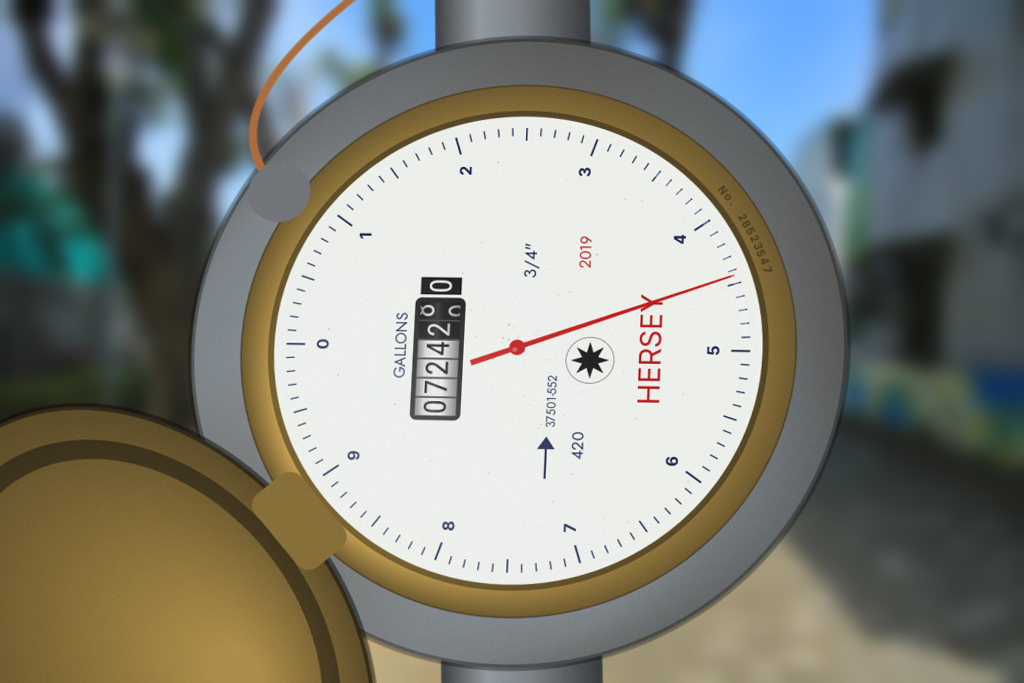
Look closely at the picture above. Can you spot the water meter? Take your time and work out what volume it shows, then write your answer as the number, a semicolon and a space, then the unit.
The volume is 724284.4; gal
